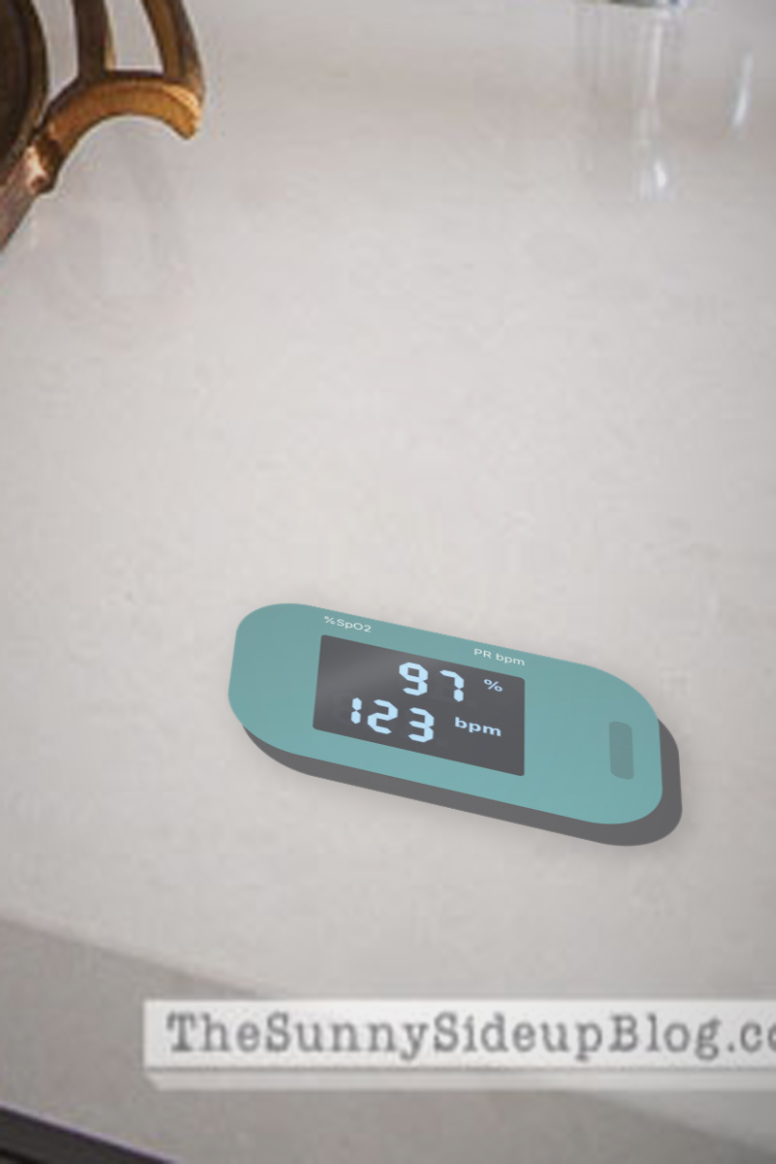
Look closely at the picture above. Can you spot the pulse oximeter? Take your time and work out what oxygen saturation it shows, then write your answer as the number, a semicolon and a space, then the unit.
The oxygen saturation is 97; %
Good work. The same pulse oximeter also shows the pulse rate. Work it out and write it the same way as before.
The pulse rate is 123; bpm
